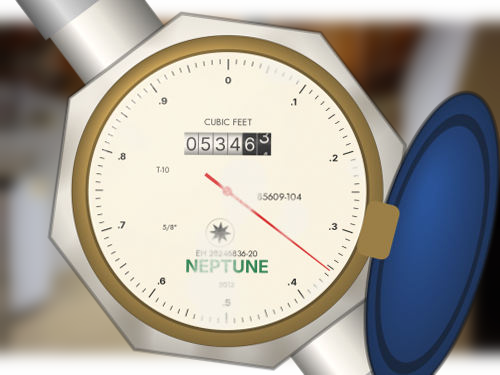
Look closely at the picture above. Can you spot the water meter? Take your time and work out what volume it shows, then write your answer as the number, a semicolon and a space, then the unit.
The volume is 53463.35; ft³
